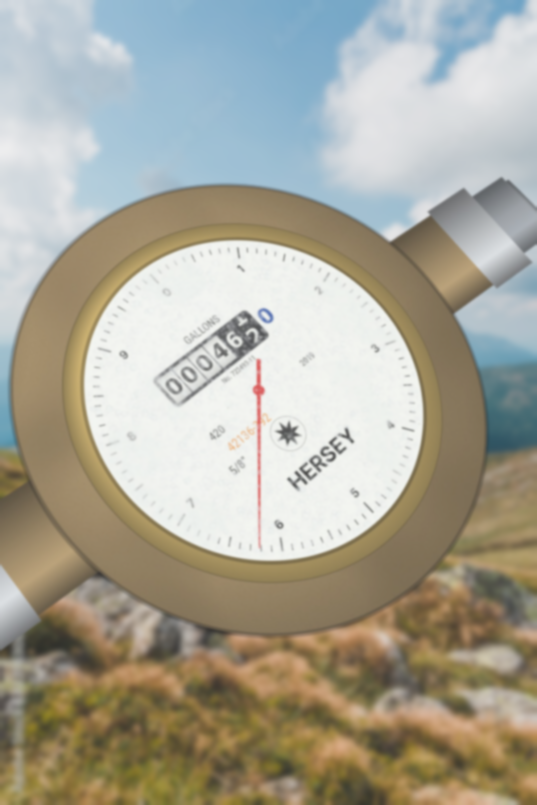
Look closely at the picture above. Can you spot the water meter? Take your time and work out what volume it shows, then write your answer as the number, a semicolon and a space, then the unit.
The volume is 4616.2; gal
